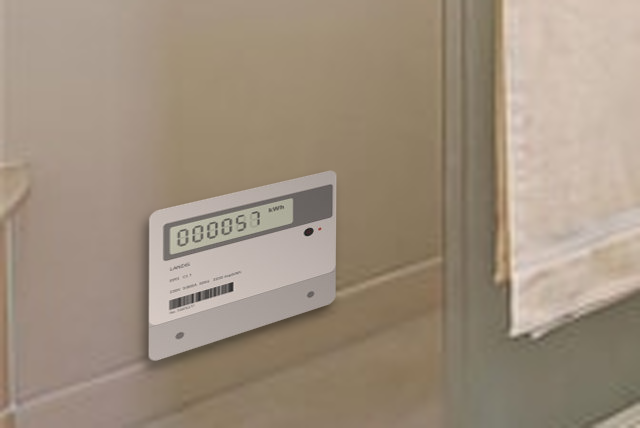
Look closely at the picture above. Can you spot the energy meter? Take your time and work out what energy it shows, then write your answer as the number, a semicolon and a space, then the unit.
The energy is 57; kWh
